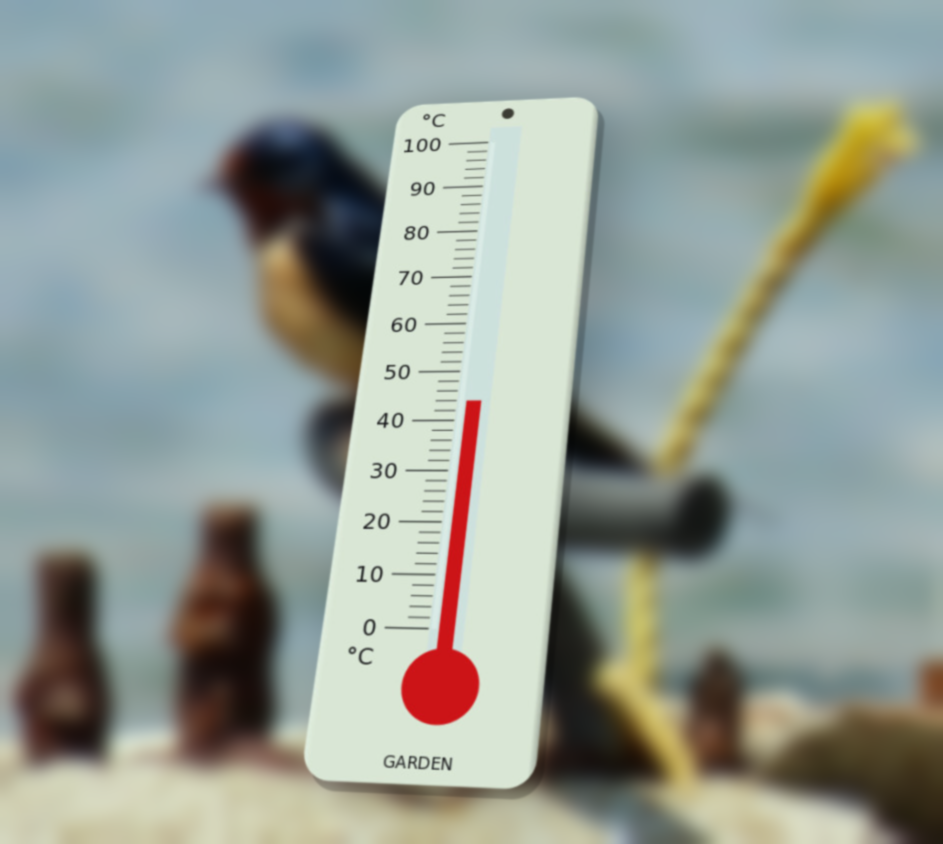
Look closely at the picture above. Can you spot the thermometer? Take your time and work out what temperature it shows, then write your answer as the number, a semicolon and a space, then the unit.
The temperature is 44; °C
